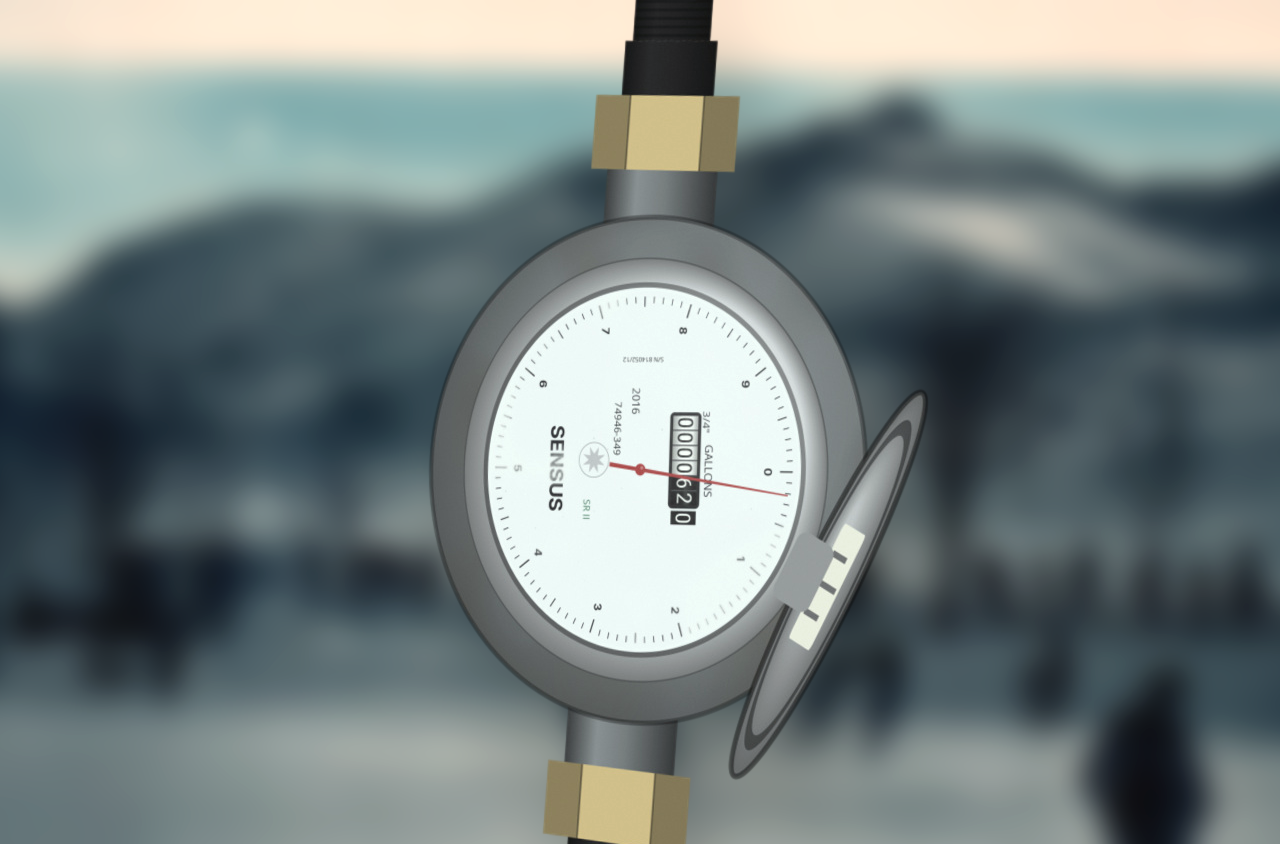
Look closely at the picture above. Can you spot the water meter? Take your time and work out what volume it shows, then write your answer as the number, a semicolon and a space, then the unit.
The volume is 620.2; gal
